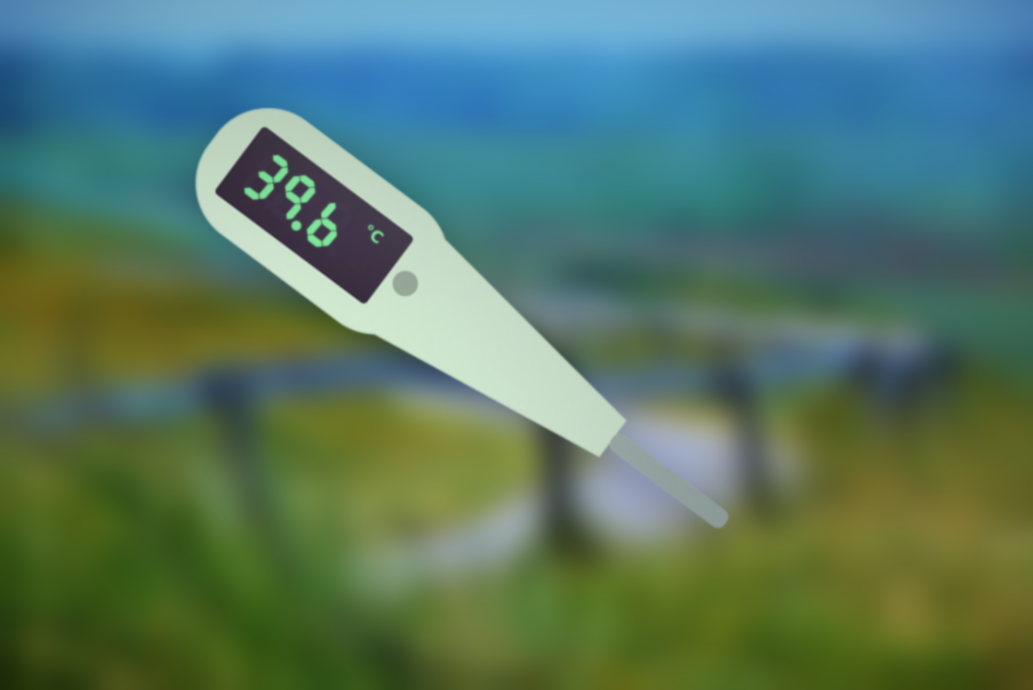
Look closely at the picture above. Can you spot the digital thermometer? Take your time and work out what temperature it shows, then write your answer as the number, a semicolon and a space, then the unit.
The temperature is 39.6; °C
